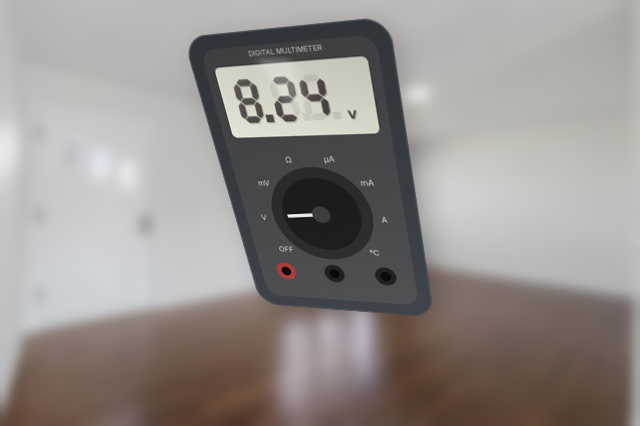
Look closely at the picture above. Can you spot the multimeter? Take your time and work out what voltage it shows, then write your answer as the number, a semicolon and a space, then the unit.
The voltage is 8.24; V
